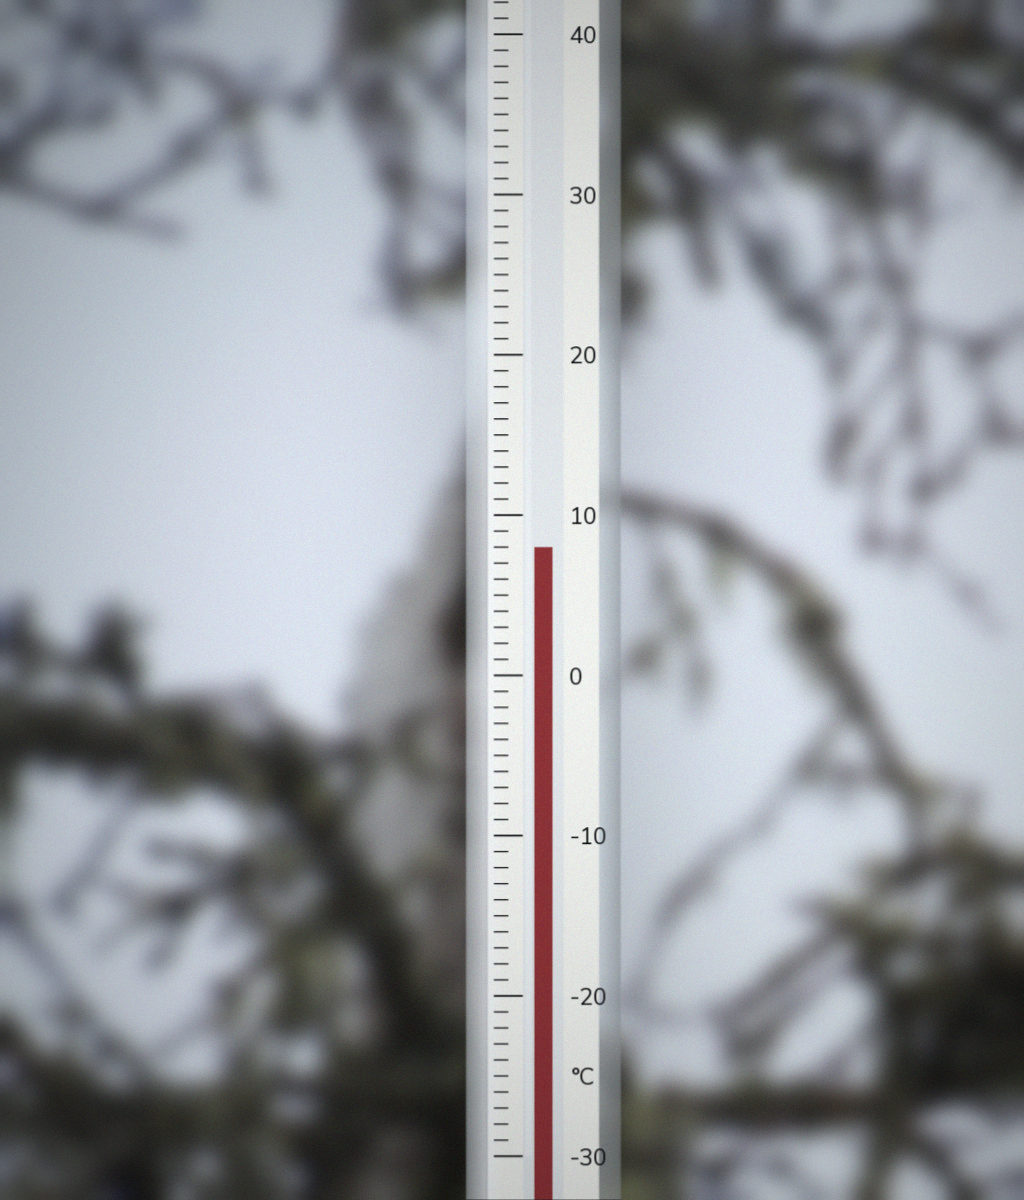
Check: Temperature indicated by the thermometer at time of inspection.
8 °C
